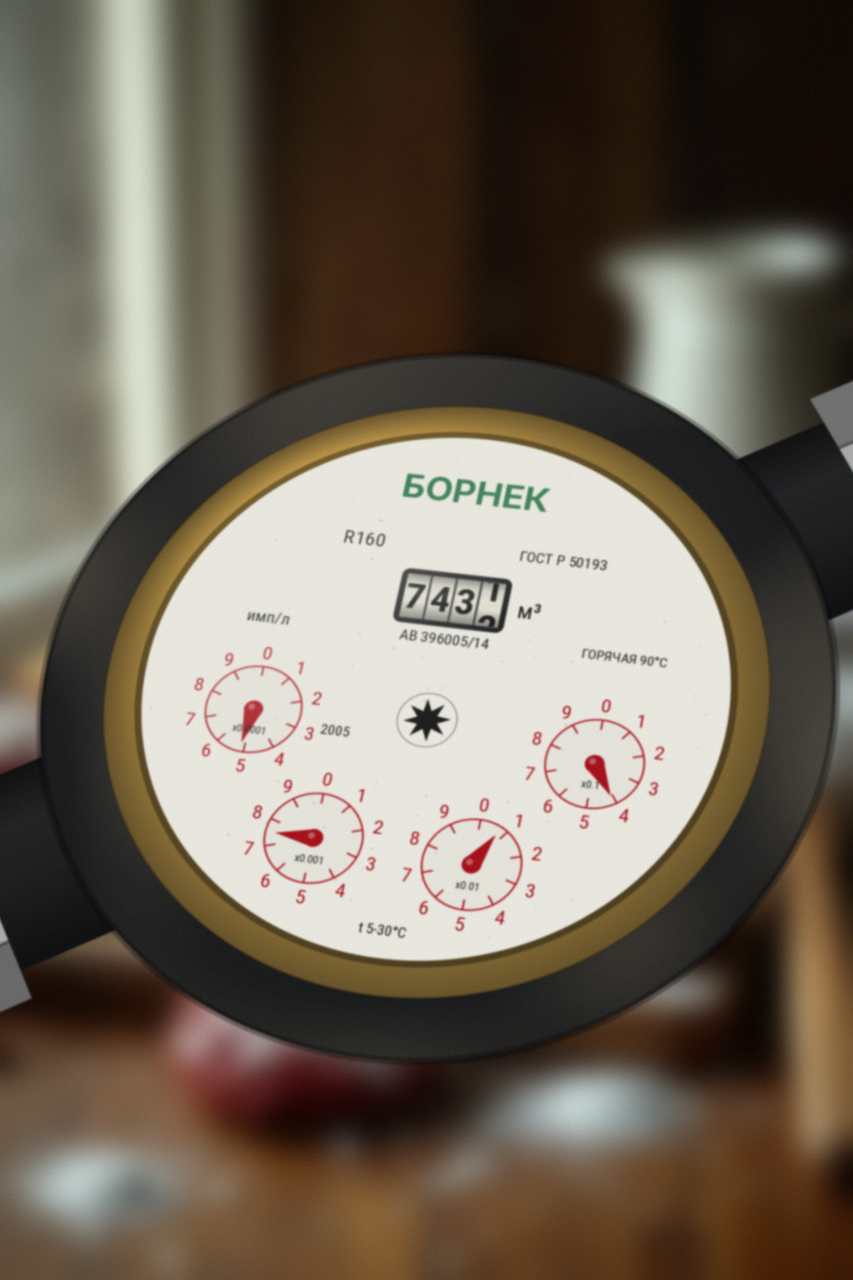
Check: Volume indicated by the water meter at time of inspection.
7431.4075 m³
